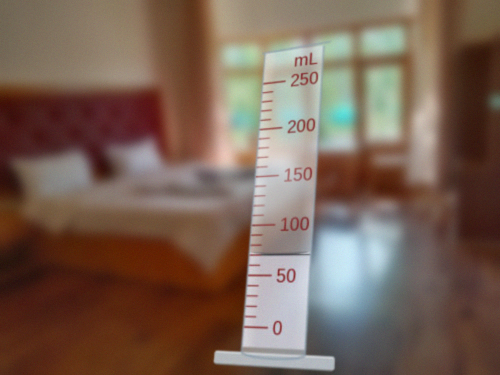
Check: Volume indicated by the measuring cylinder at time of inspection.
70 mL
